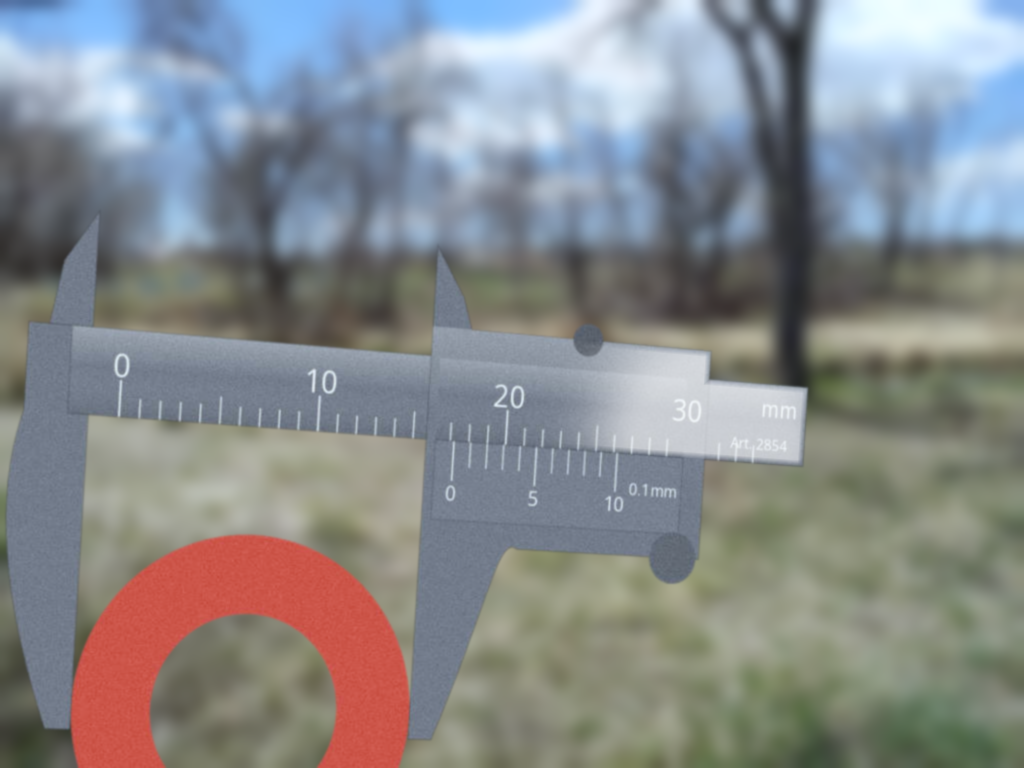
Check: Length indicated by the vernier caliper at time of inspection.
17.2 mm
